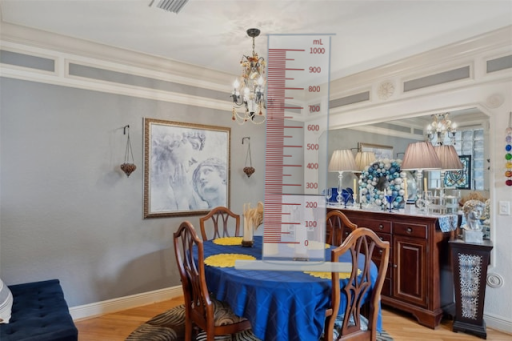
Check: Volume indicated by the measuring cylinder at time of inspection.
250 mL
